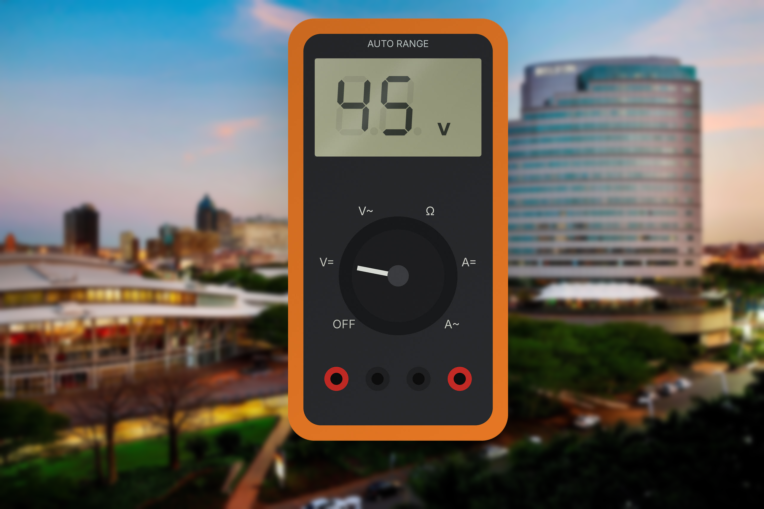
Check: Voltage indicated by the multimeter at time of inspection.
45 V
